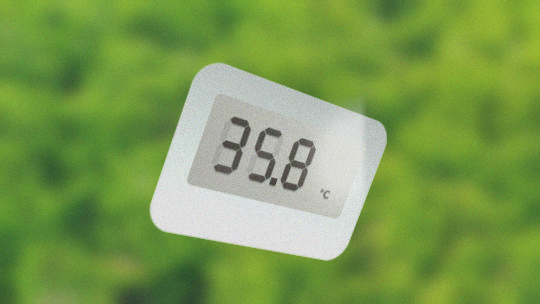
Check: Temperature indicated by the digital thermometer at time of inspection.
35.8 °C
